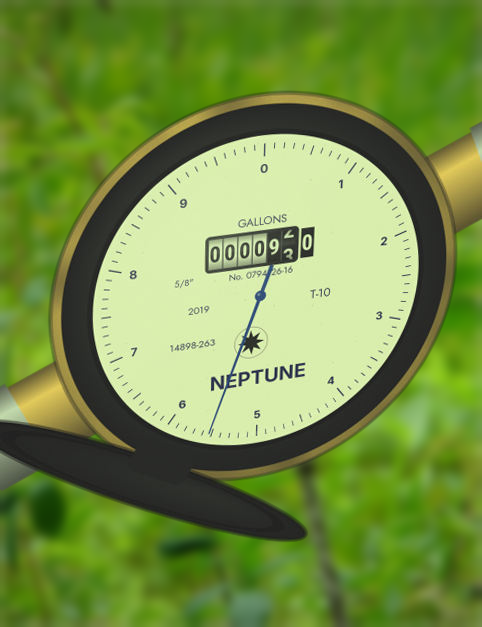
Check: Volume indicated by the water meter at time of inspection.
925.5 gal
